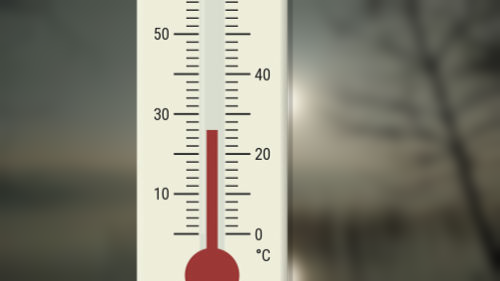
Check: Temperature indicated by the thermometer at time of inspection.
26 °C
